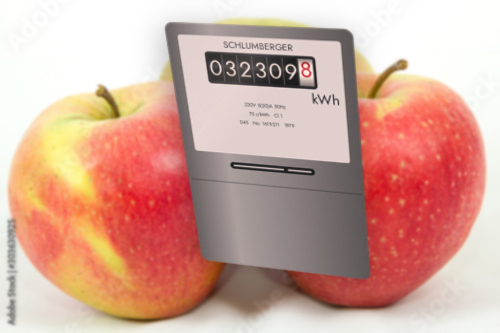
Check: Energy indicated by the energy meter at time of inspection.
32309.8 kWh
